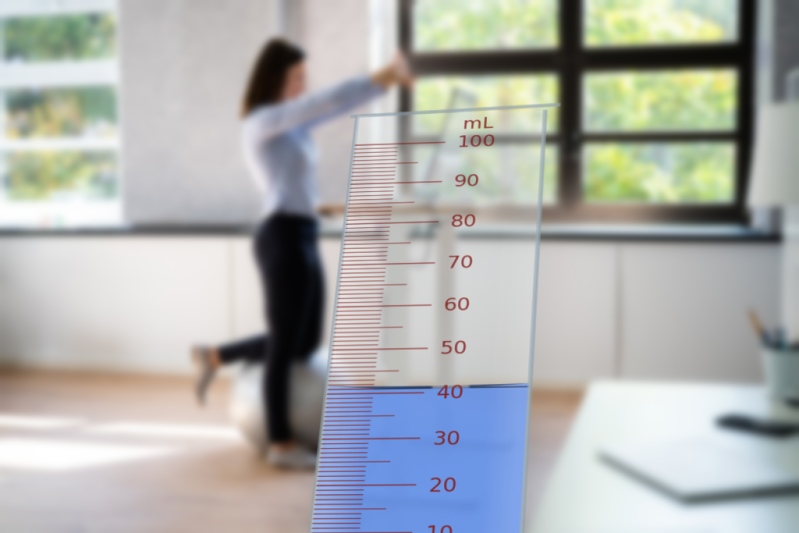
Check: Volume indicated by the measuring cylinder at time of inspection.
41 mL
